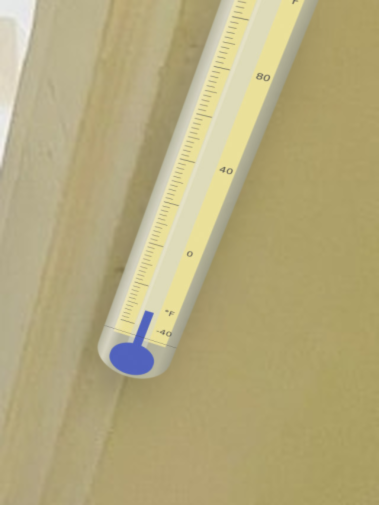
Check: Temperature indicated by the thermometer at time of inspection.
-32 °F
